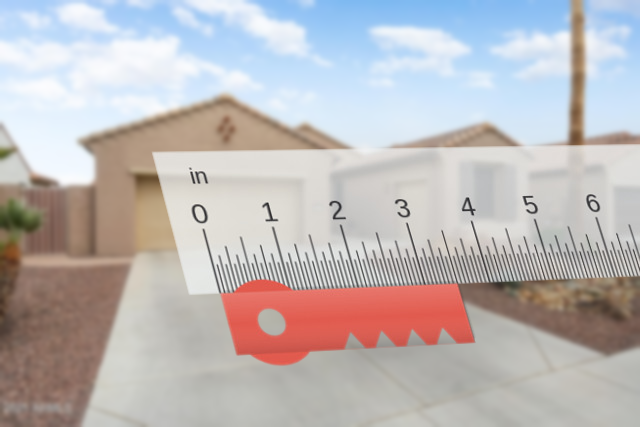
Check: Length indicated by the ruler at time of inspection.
3.5 in
